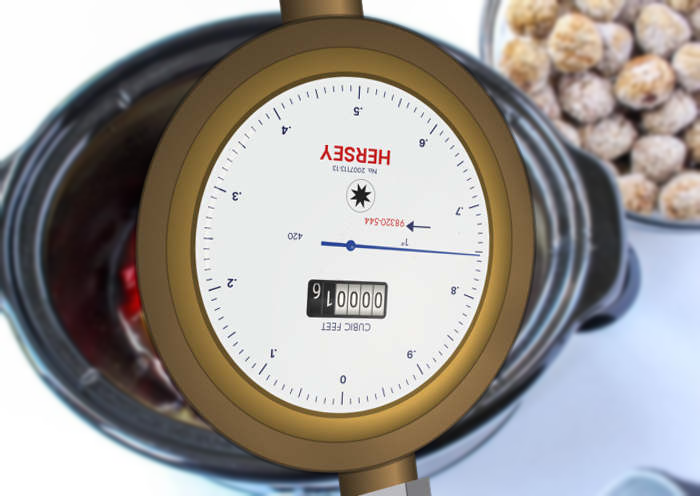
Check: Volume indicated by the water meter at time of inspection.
15.75 ft³
